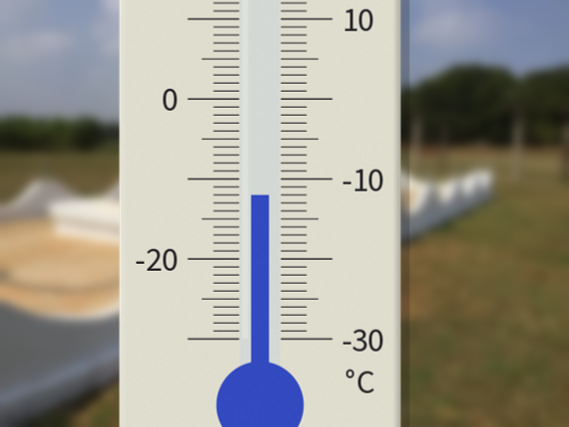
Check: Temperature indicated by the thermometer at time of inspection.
-12 °C
